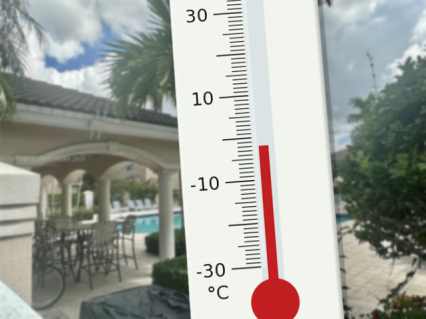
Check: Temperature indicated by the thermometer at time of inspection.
-2 °C
